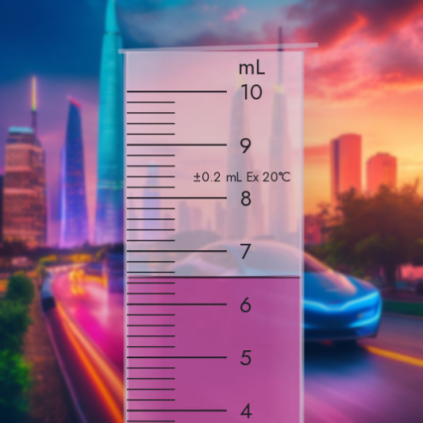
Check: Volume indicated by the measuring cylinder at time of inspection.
6.5 mL
